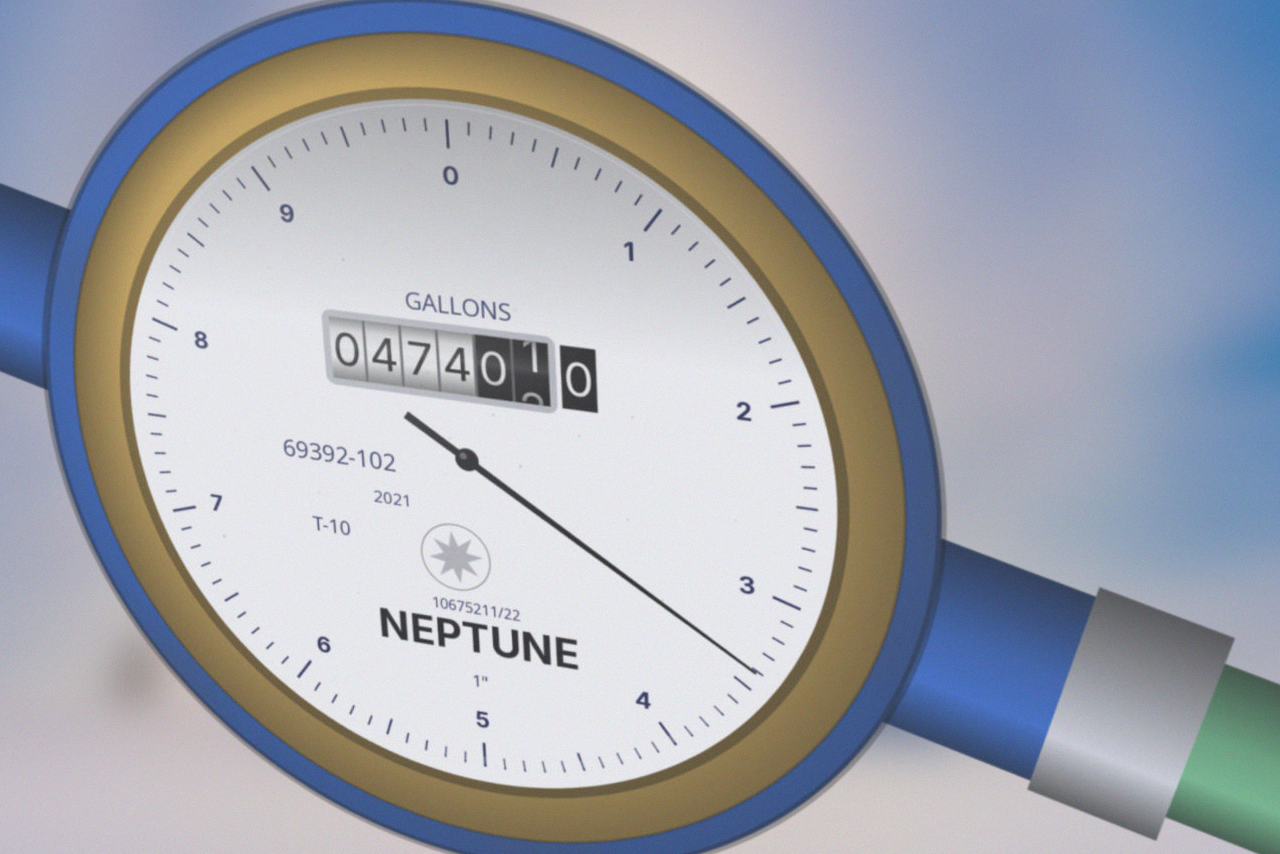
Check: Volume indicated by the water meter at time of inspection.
474013.4 gal
